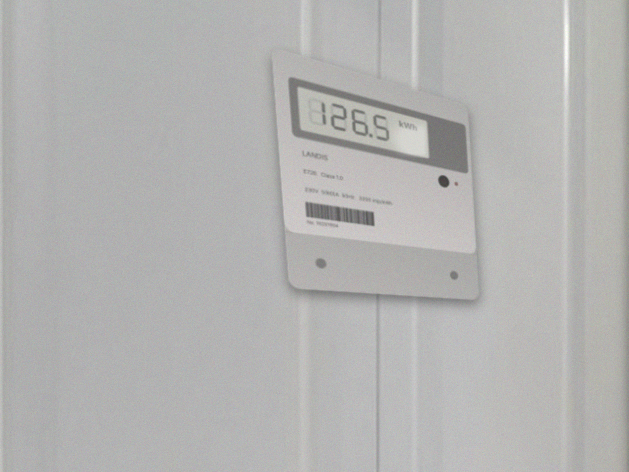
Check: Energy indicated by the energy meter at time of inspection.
126.5 kWh
